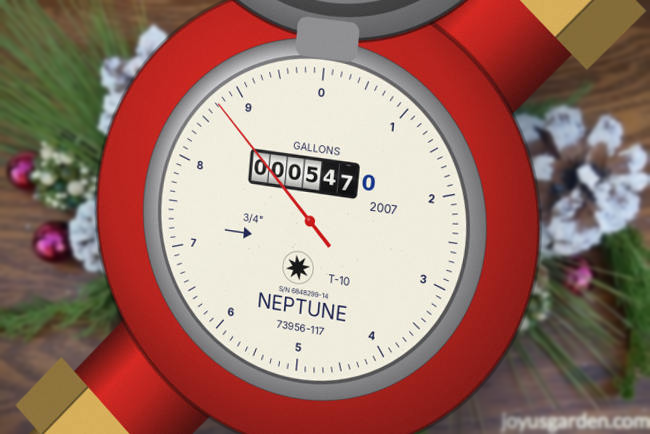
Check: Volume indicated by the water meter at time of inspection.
5468.7 gal
